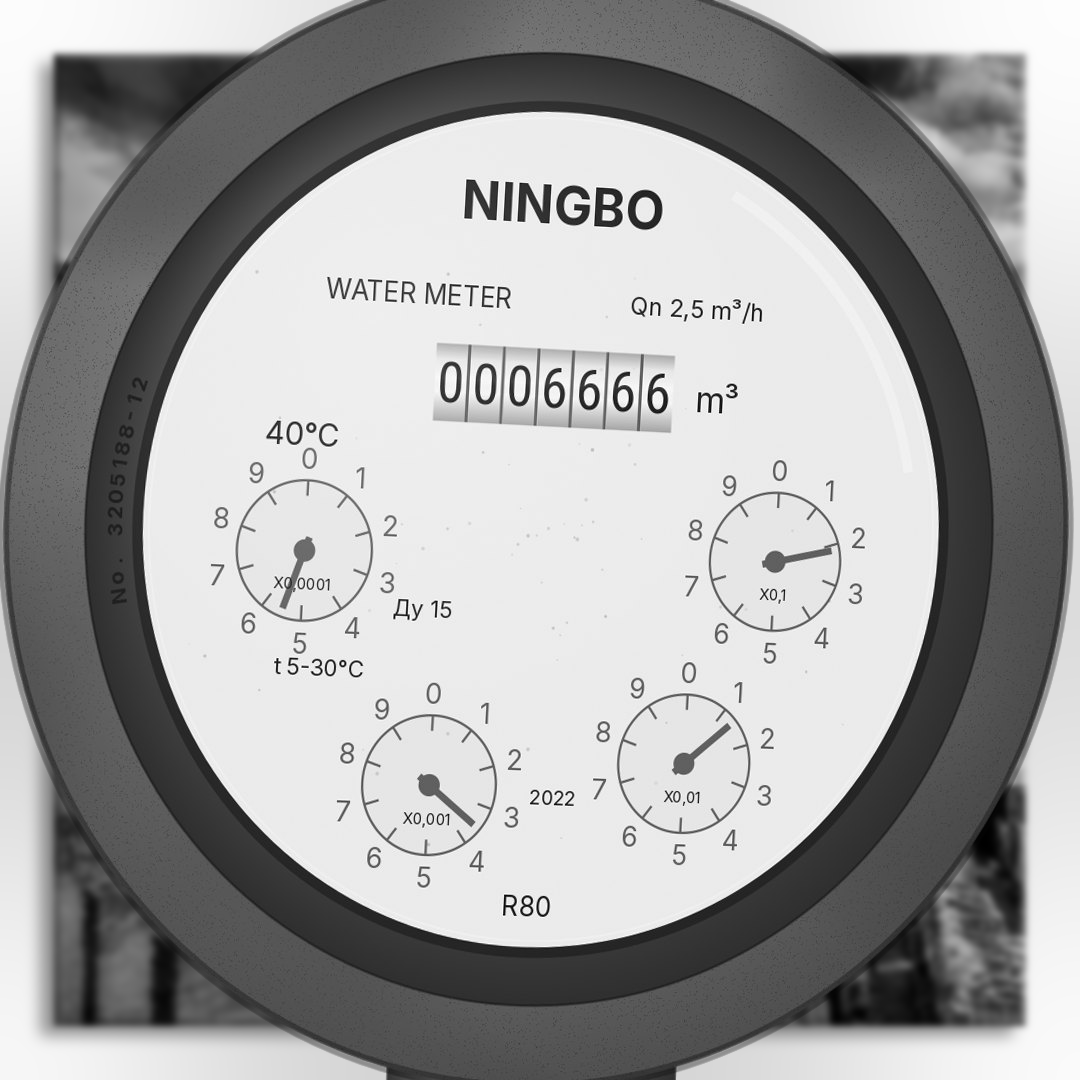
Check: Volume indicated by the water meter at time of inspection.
6666.2135 m³
